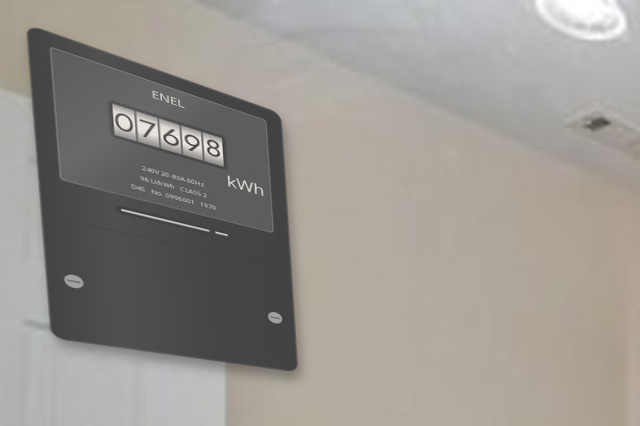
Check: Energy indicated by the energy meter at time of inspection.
7698 kWh
